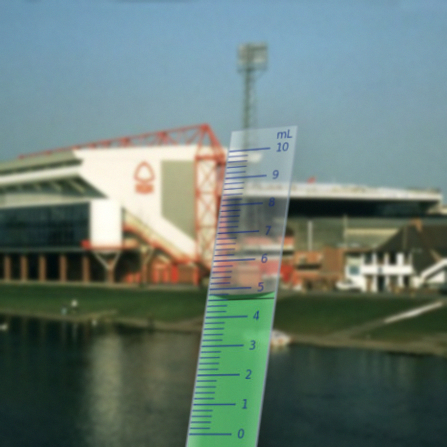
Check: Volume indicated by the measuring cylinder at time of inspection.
4.6 mL
